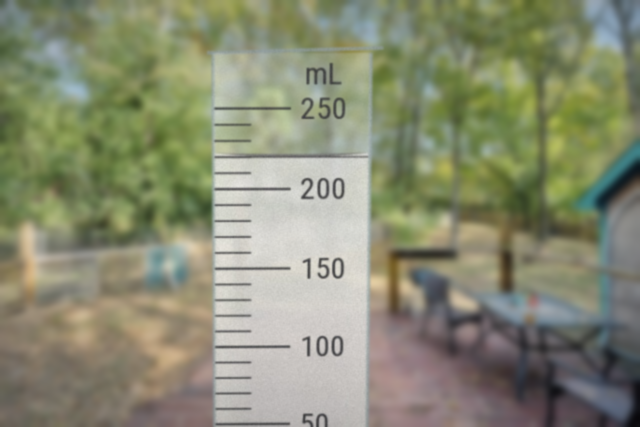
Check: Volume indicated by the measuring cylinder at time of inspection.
220 mL
